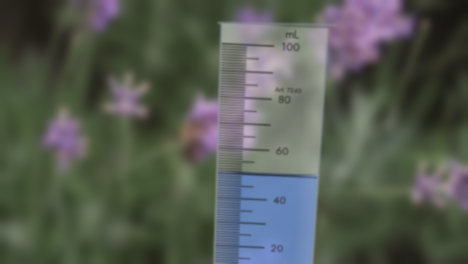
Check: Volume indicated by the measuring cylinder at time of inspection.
50 mL
